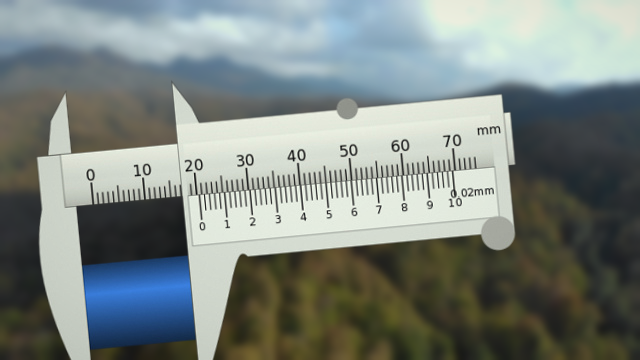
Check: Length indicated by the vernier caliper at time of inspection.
20.5 mm
